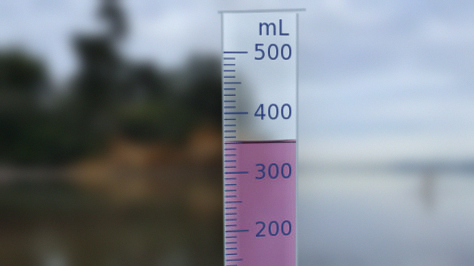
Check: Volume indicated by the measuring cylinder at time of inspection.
350 mL
